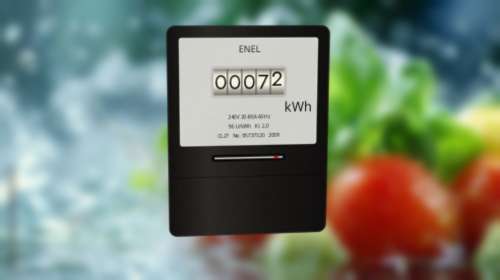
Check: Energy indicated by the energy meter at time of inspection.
72 kWh
